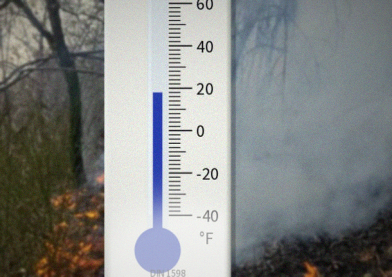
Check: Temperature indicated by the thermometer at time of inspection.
18 °F
